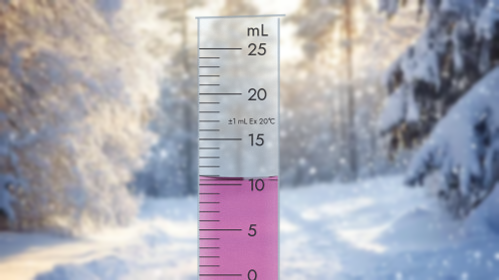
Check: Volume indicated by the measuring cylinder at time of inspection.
10.5 mL
